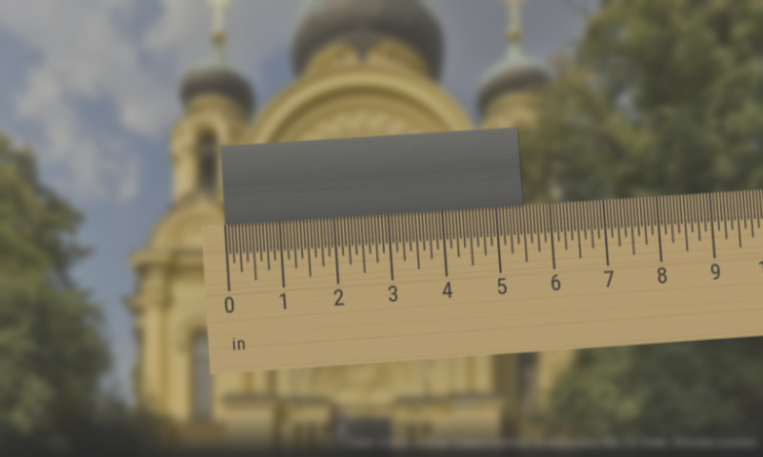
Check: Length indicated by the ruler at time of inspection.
5.5 in
